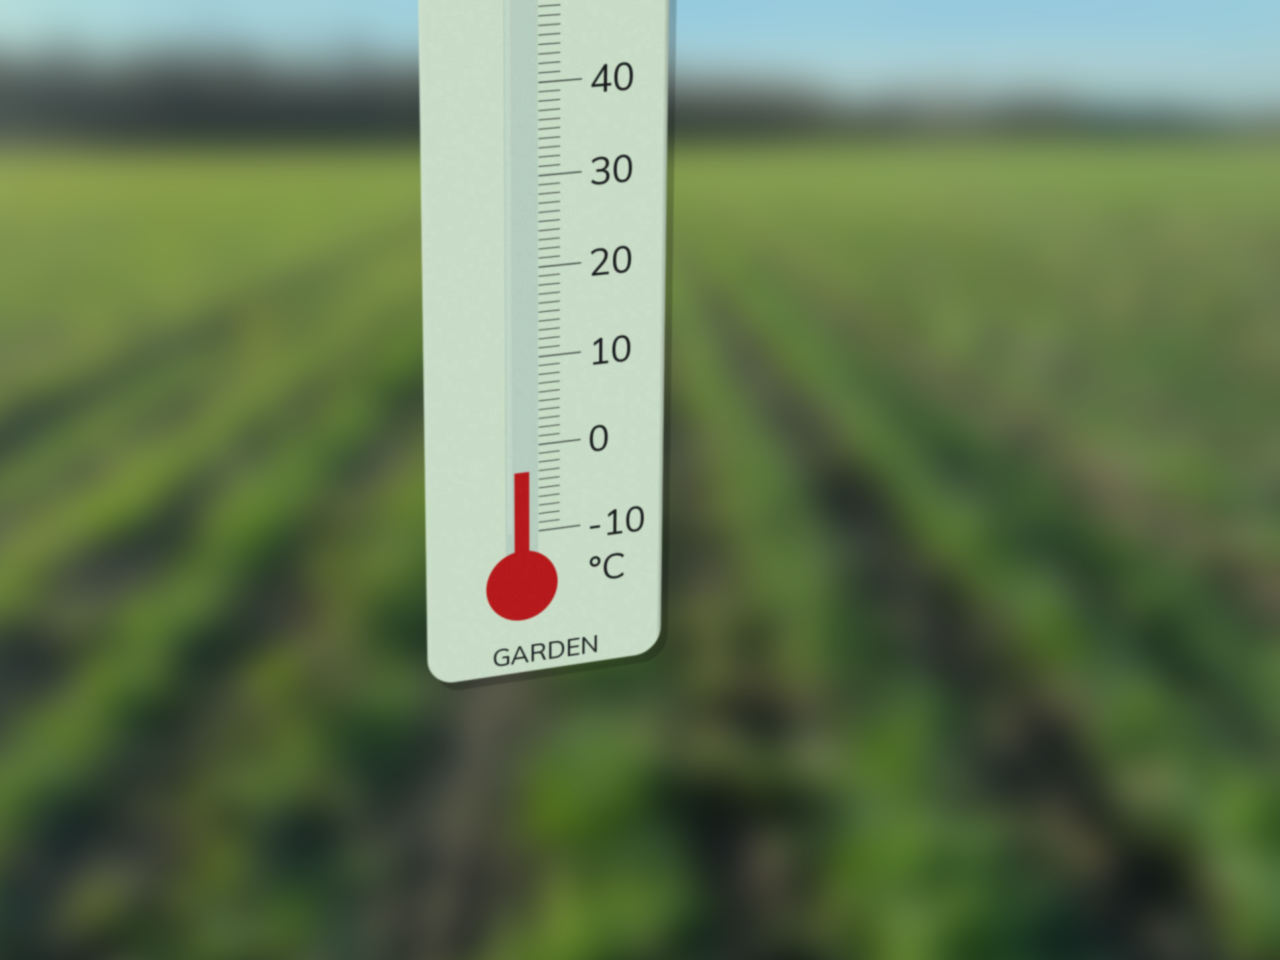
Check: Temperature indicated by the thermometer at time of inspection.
-3 °C
